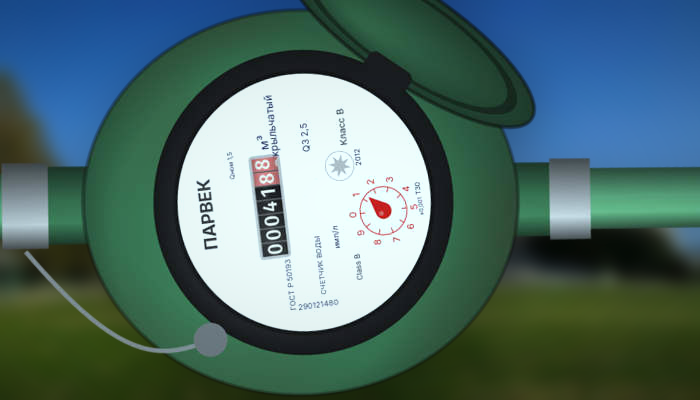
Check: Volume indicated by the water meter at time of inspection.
41.881 m³
